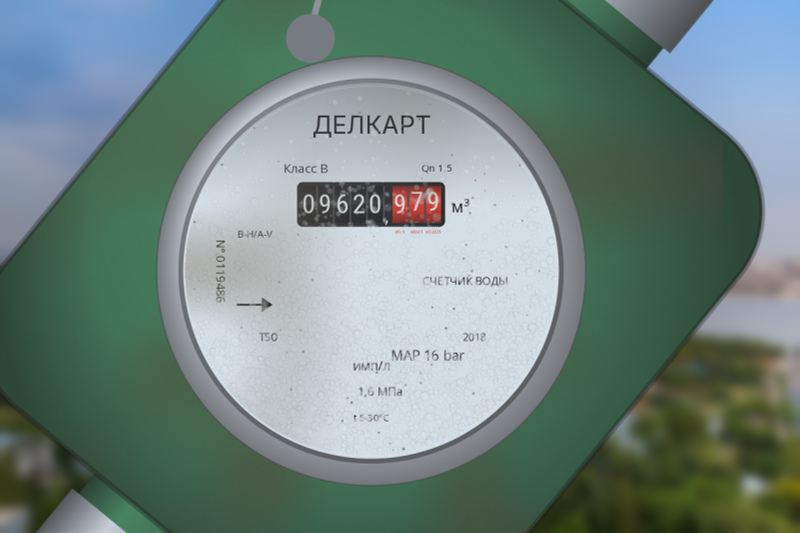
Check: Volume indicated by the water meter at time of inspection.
9620.979 m³
